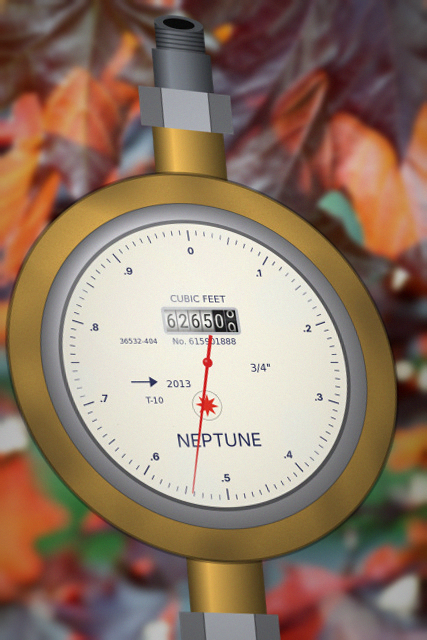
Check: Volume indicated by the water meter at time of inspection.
626508.54 ft³
